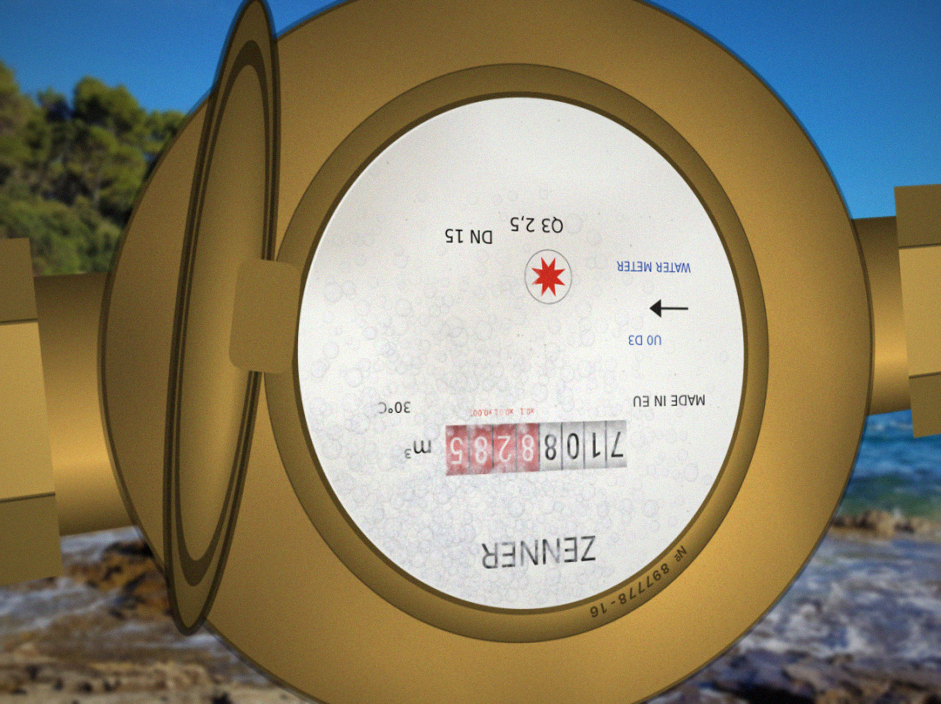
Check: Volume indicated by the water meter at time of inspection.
7108.8285 m³
